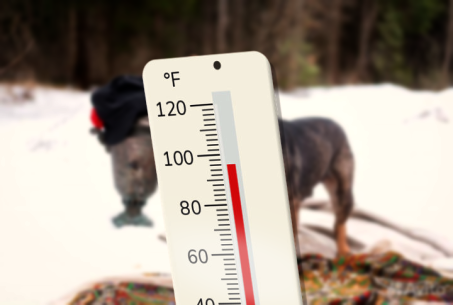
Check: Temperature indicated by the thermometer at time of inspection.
96 °F
